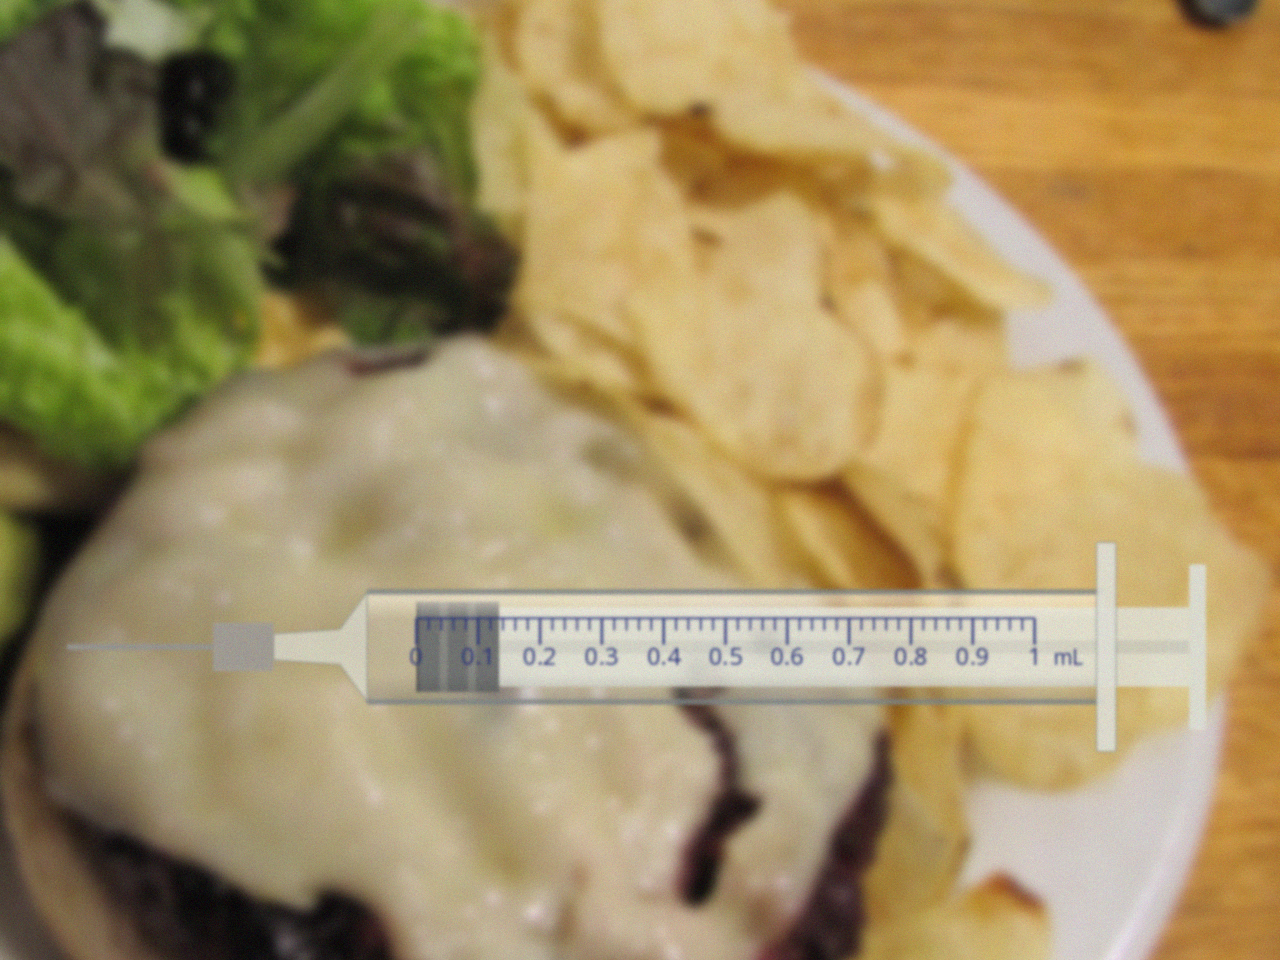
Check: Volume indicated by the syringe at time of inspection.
0 mL
